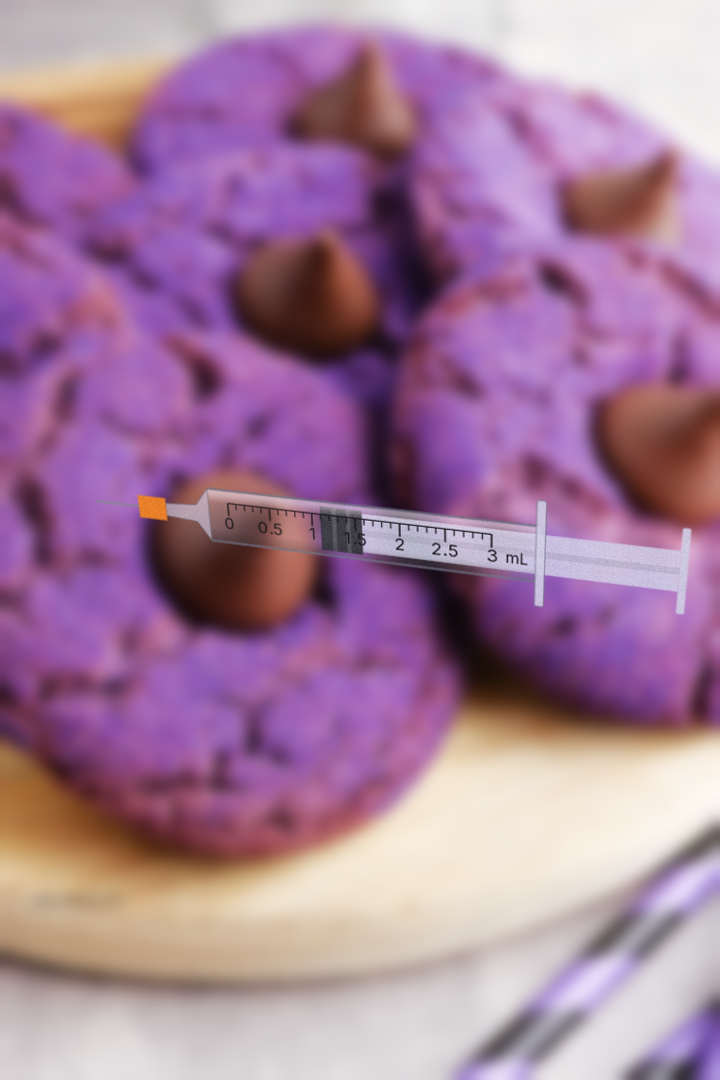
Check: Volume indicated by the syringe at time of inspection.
1.1 mL
